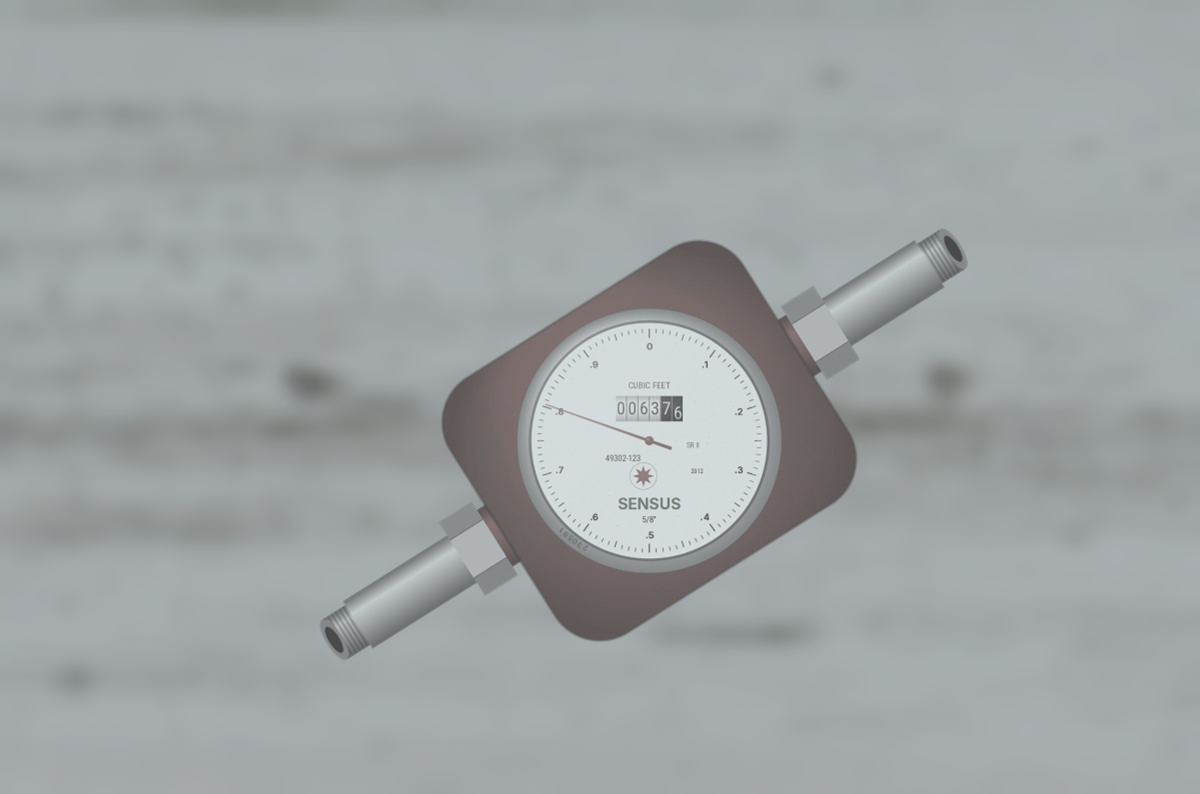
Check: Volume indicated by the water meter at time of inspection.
6375.80 ft³
